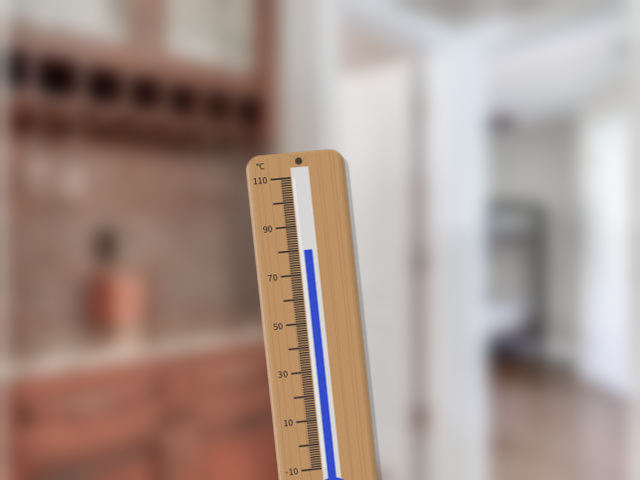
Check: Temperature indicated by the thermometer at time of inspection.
80 °C
